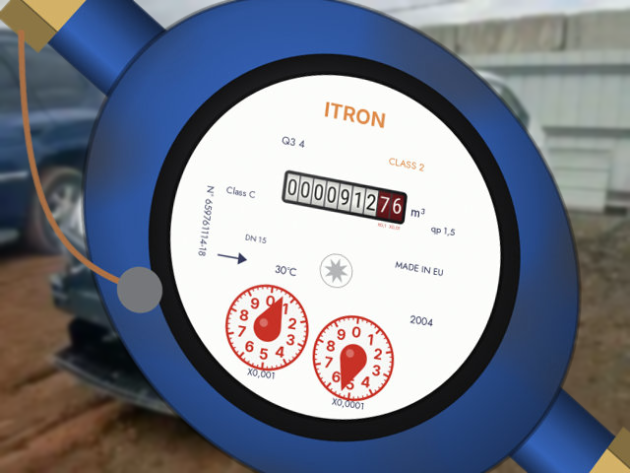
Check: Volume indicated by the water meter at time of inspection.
912.7605 m³
